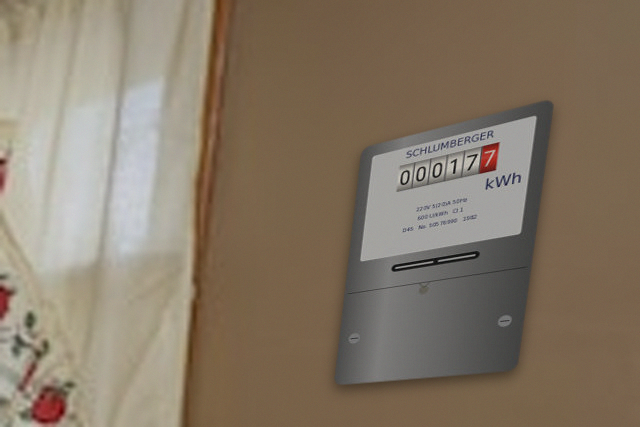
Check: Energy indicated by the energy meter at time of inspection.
17.7 kWh
